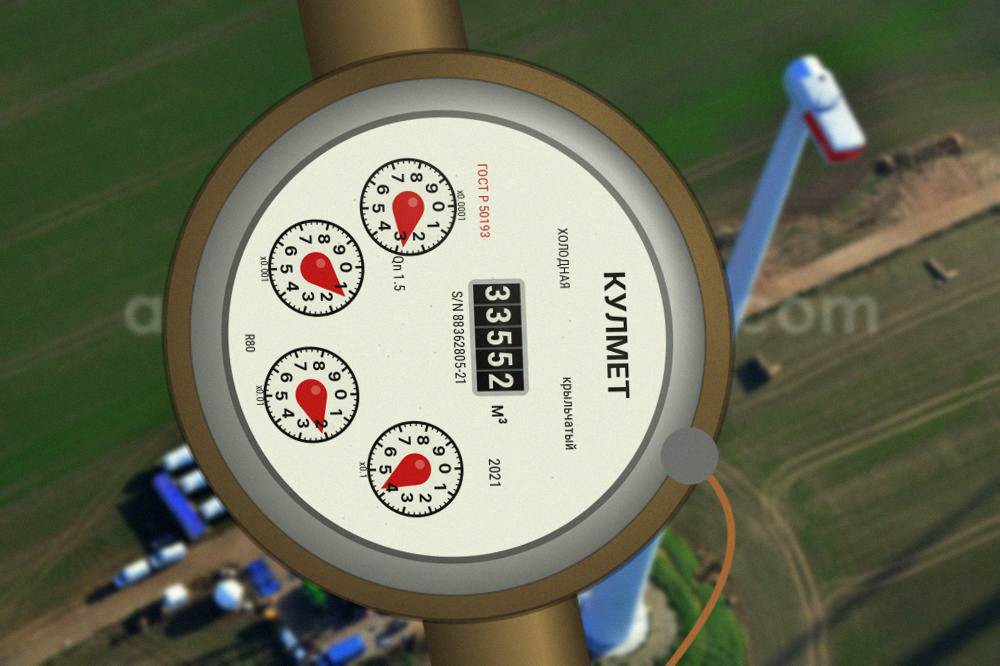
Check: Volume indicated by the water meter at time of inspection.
33552.4212 m³
